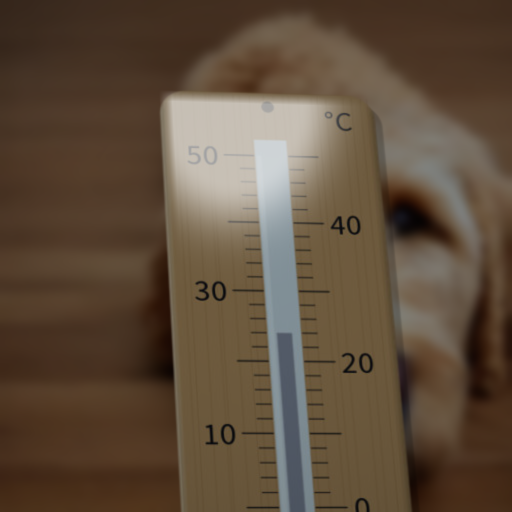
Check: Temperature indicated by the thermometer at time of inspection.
24 °C
